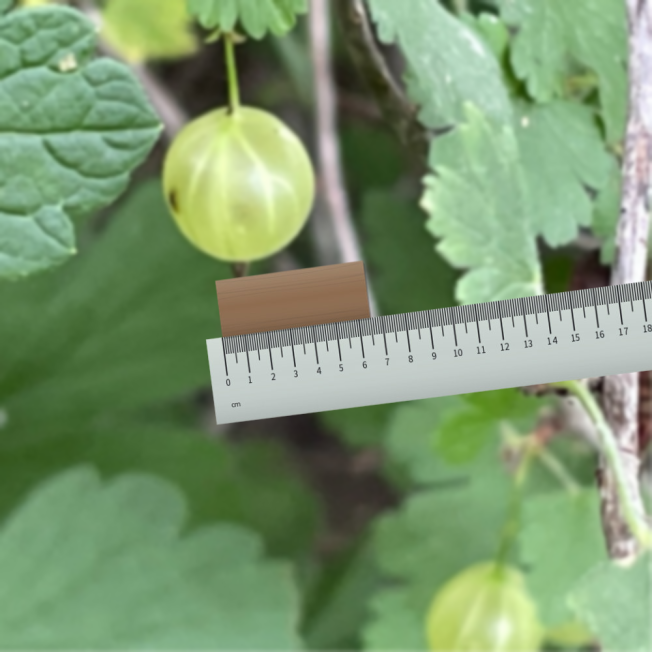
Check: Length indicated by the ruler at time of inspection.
6.5 cm
